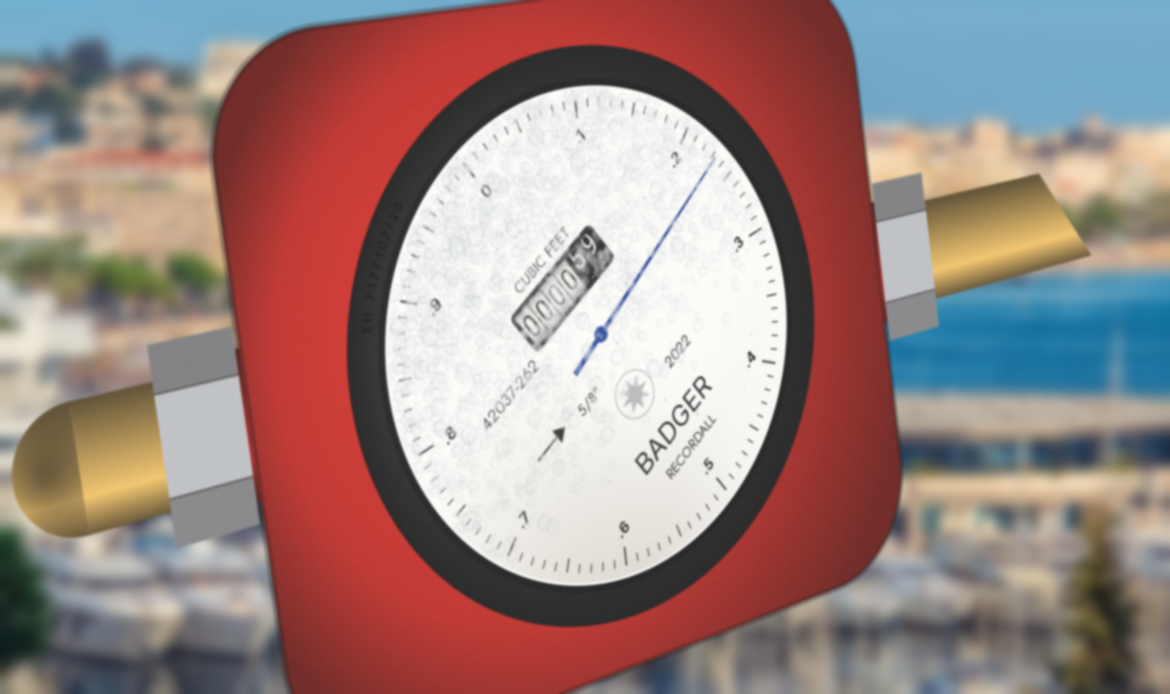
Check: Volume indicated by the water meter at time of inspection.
59.23 ft³
